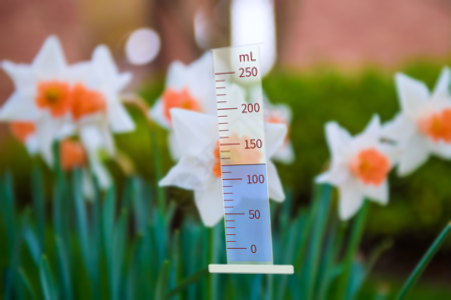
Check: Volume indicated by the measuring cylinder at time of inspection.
120 mL
